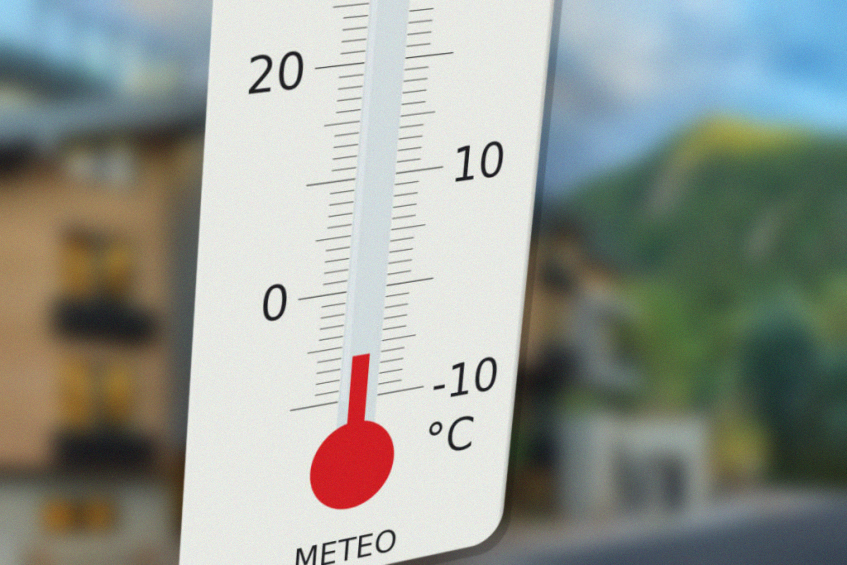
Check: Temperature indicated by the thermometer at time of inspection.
-6 °C
